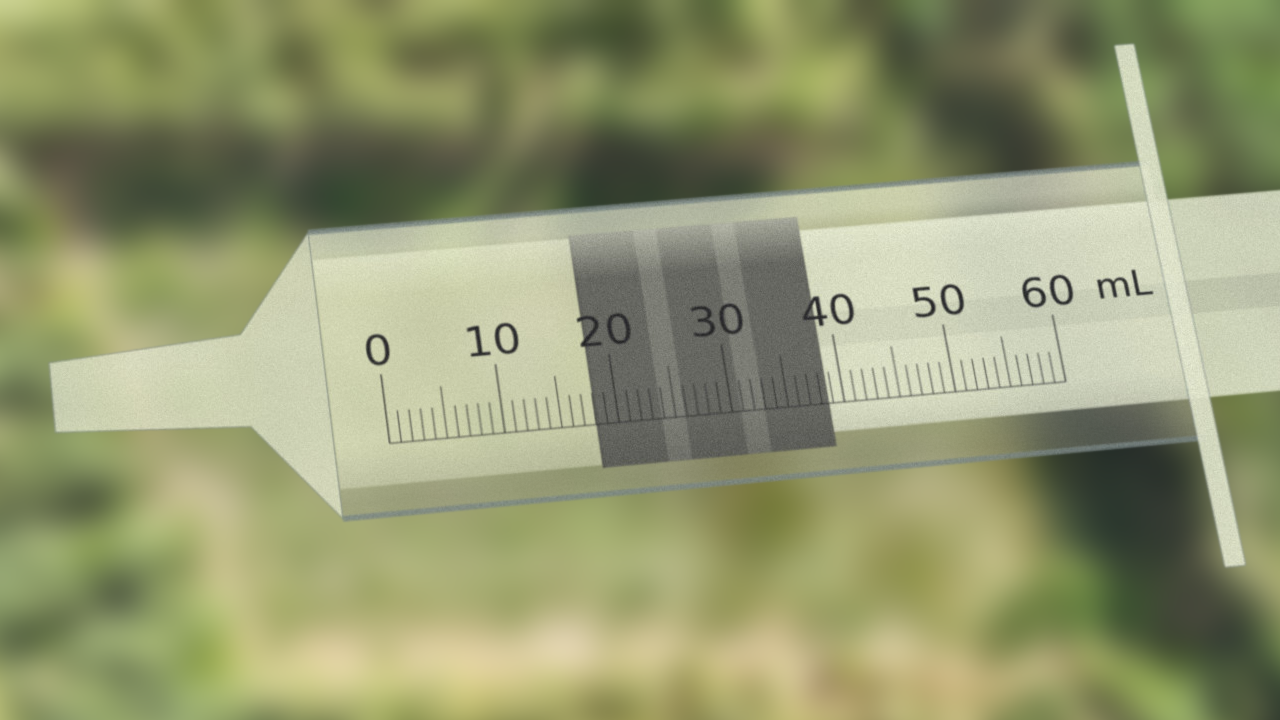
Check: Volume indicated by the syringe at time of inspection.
18 mL
